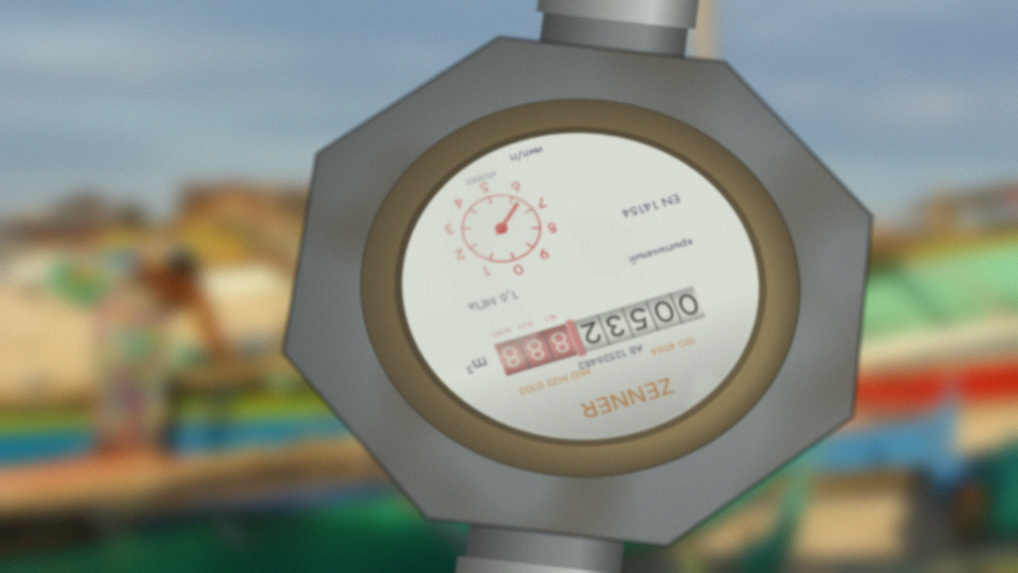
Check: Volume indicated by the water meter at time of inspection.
532.8886 m³
